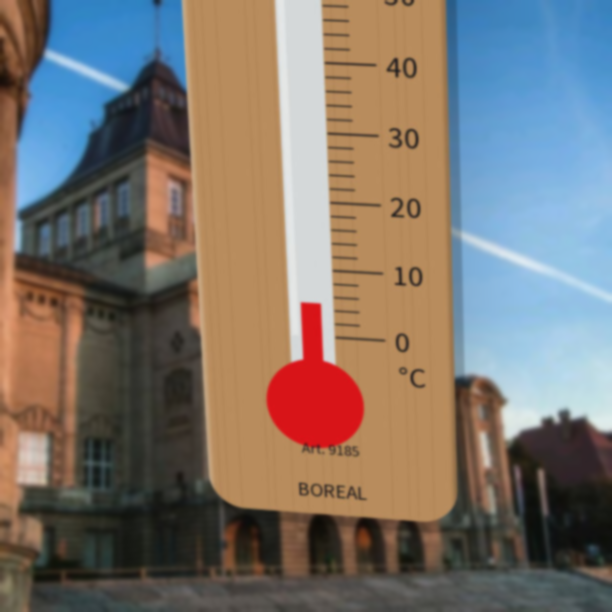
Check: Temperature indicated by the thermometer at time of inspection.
5 °C
